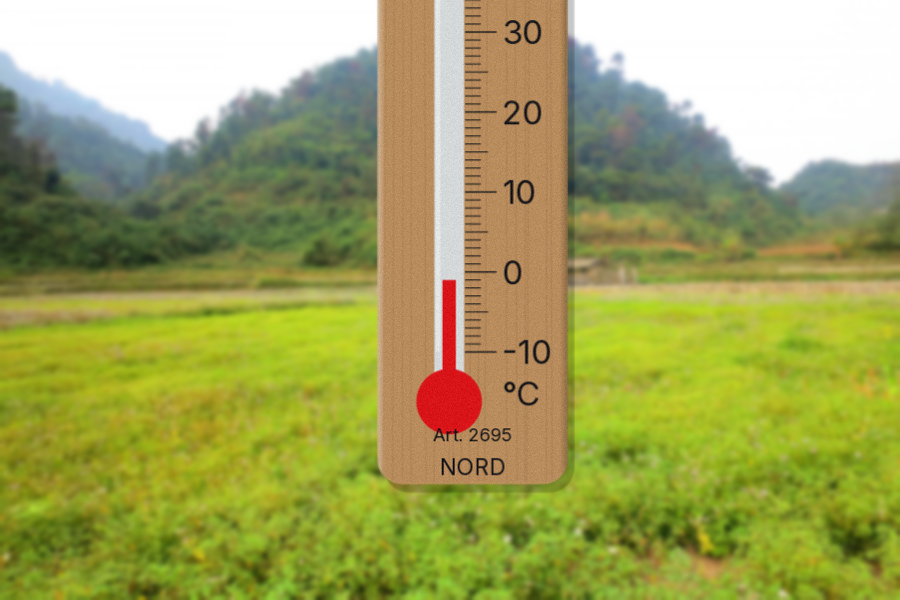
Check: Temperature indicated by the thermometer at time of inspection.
-1 °C
